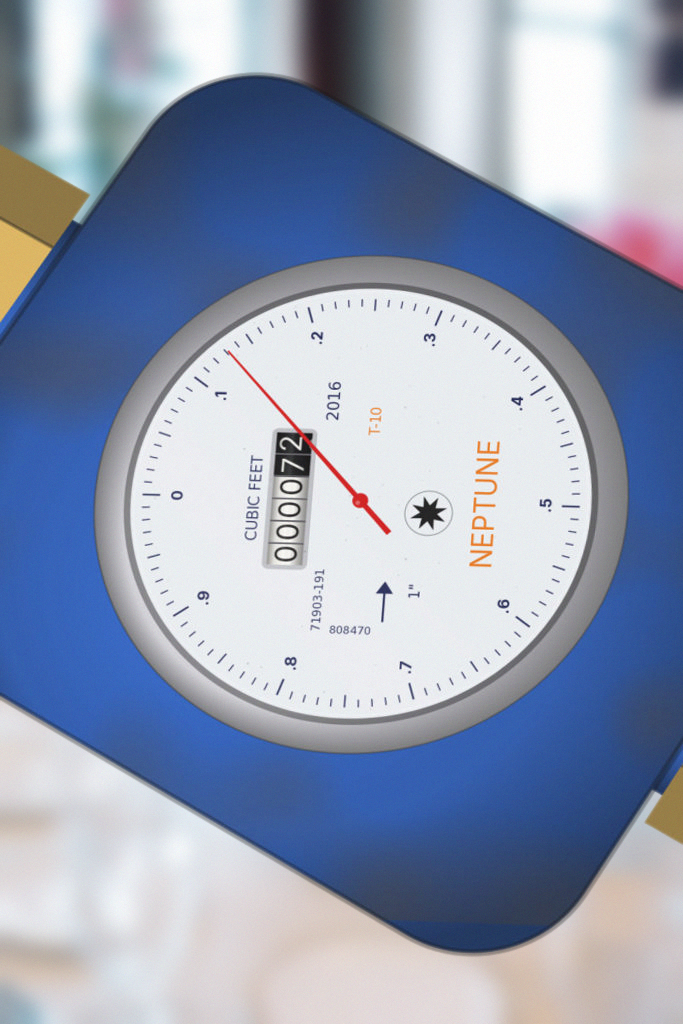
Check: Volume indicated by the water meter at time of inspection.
72.13 ft³
